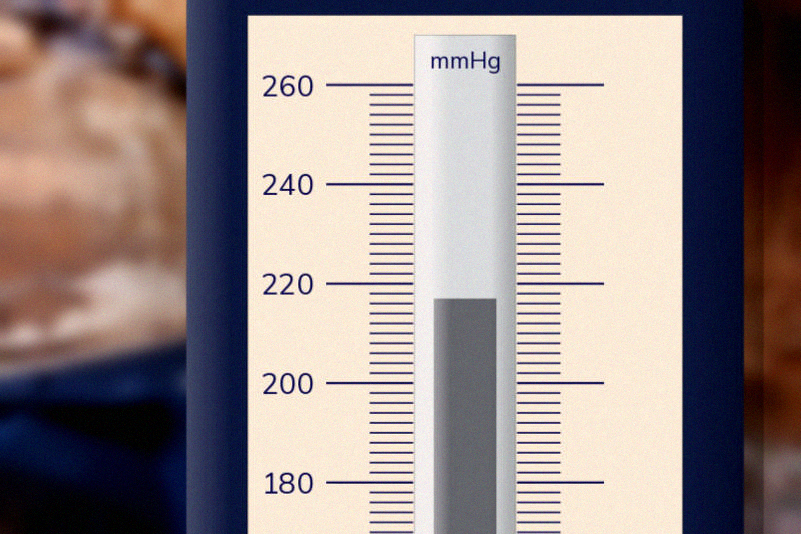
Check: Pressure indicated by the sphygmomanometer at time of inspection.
217 mmHg
